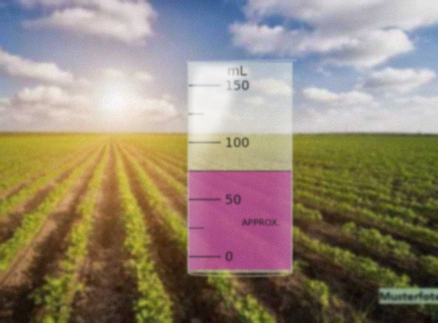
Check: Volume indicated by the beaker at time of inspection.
75 mL
